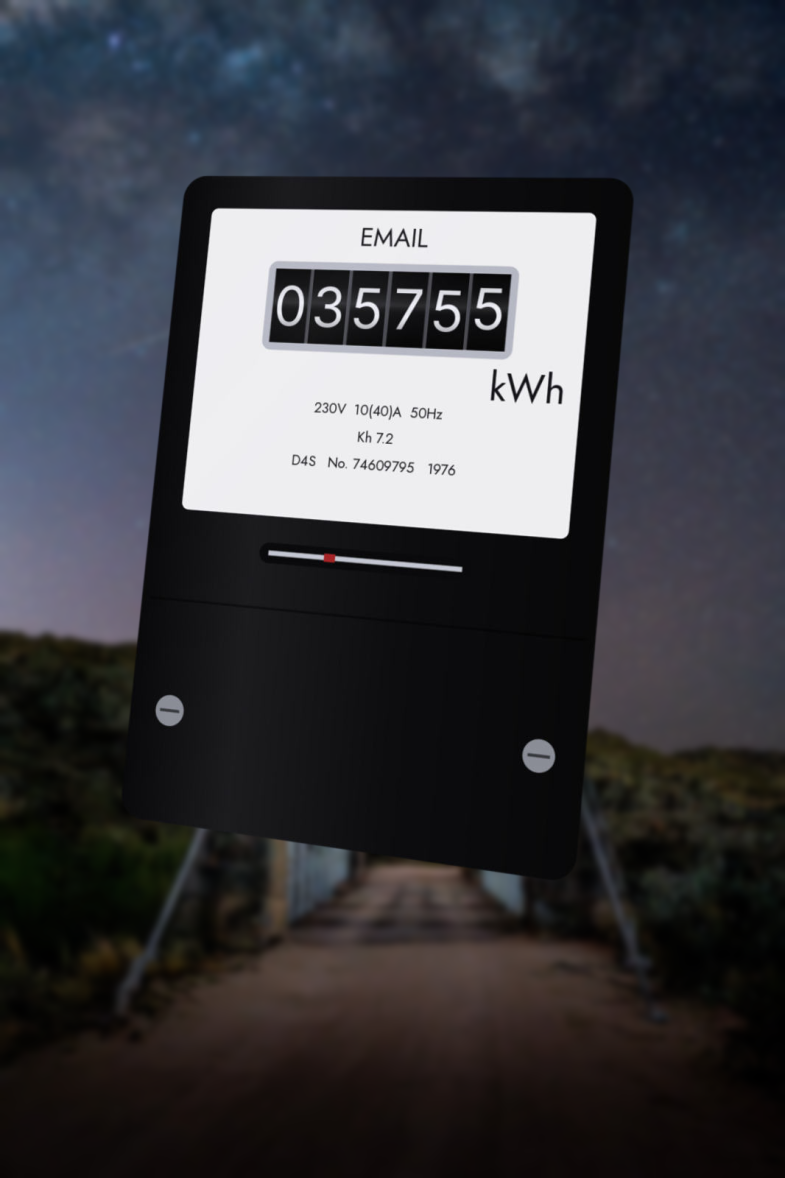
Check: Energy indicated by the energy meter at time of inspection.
35755 kWh
